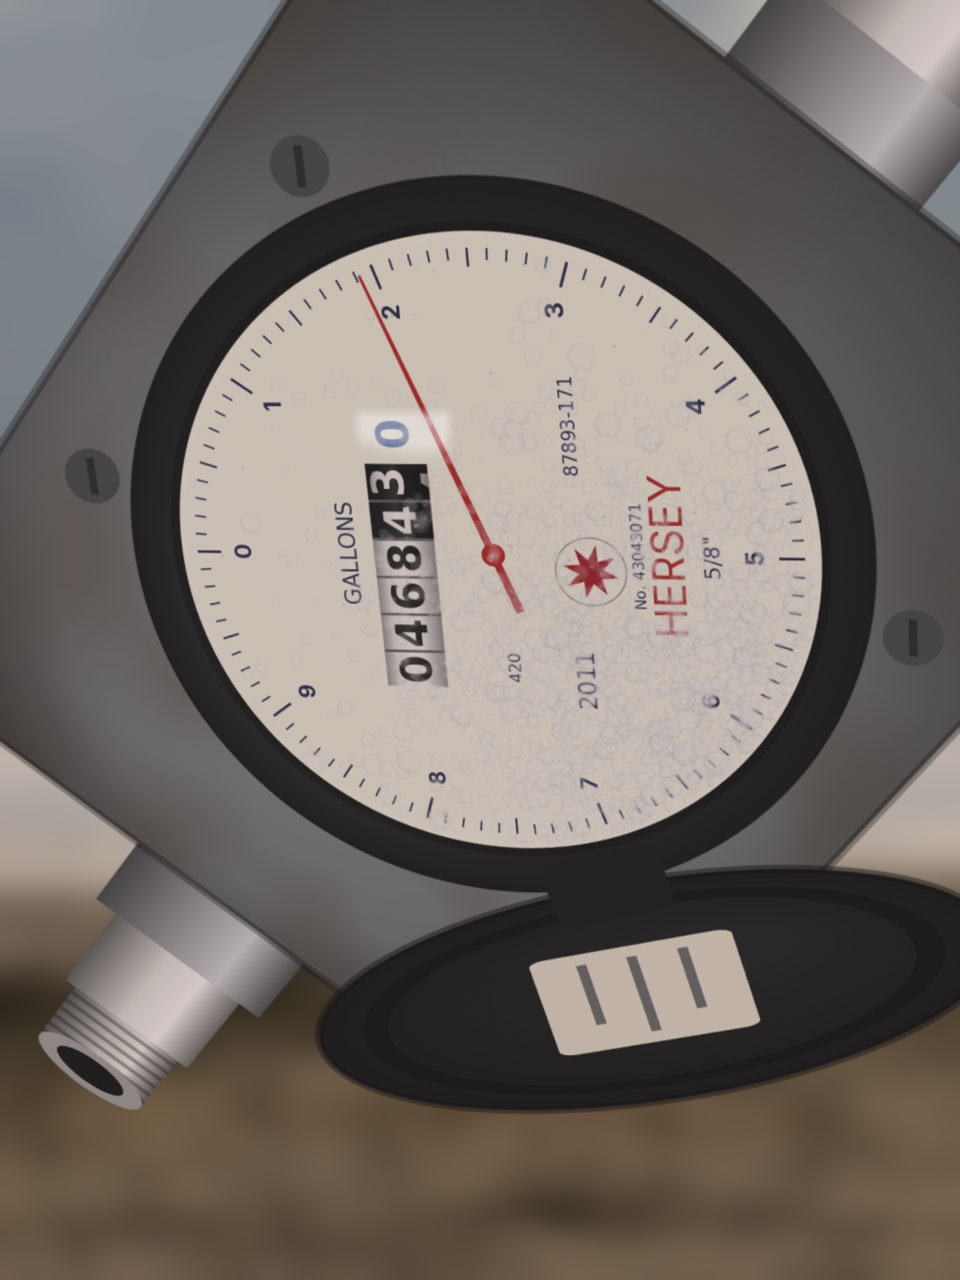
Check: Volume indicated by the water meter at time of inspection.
468431.9 gal
